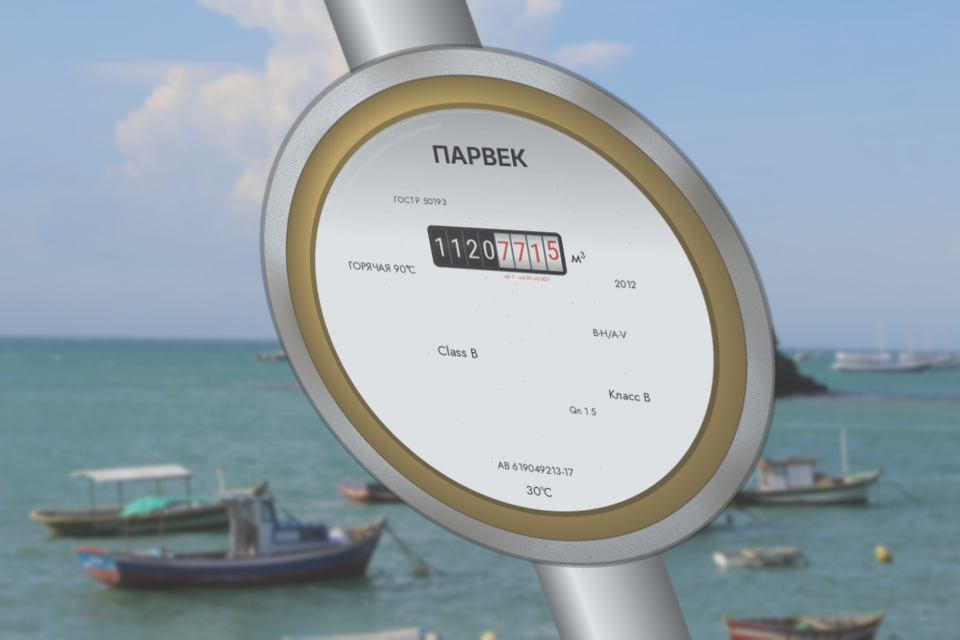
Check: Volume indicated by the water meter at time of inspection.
1120.7715 m³
